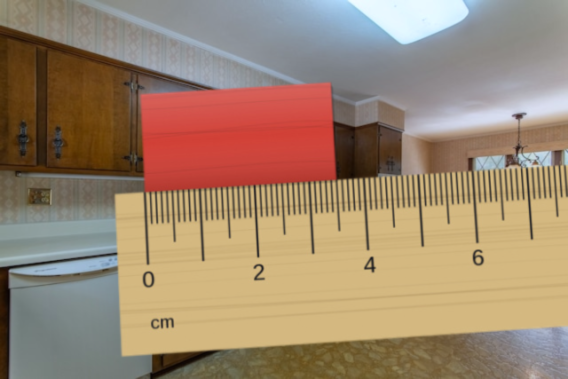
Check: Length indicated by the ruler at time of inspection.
3.5 cm
